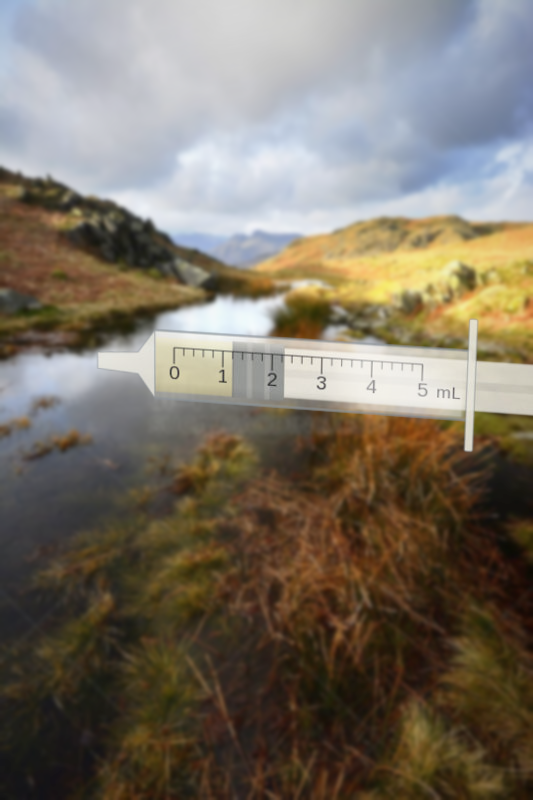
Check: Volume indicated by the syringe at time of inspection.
1.2 mL
